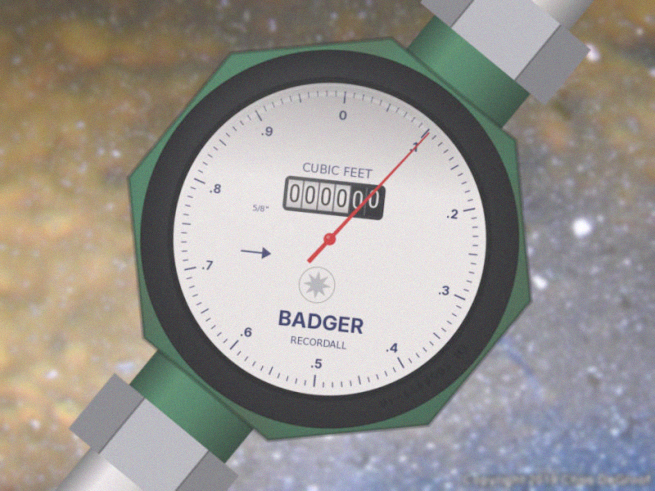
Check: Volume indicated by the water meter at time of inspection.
0.10 ft³
